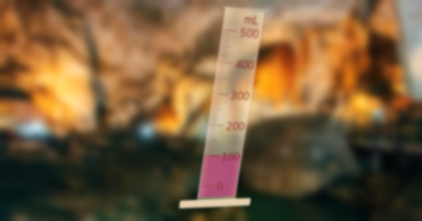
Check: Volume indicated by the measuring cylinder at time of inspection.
100 mL
